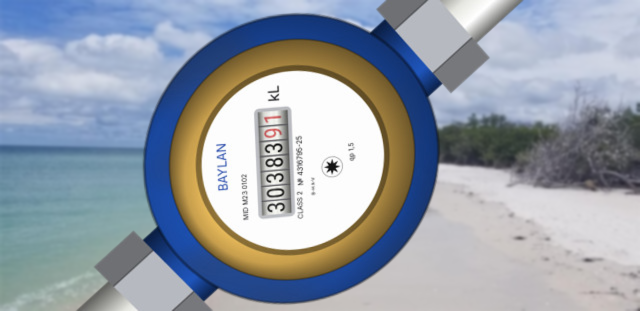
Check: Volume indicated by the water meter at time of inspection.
30383.91 kL
